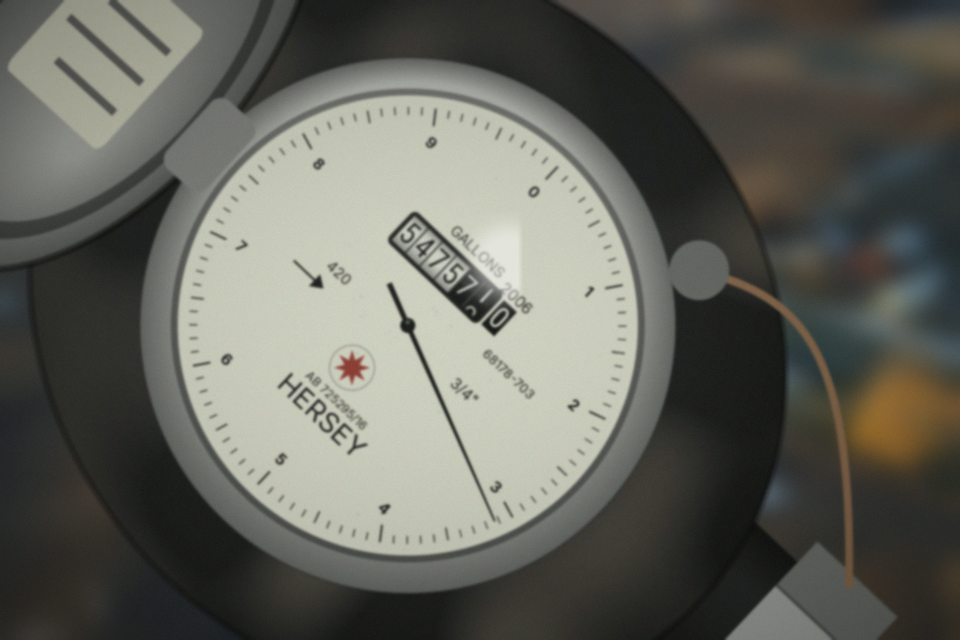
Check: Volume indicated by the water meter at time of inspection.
5475713.1 gal
